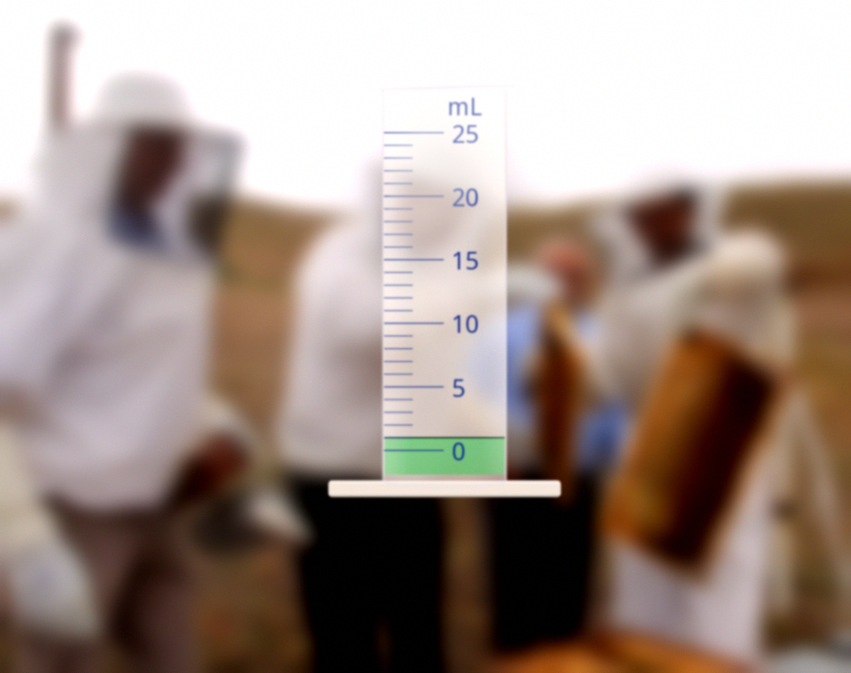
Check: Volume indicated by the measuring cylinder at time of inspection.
1 mL
